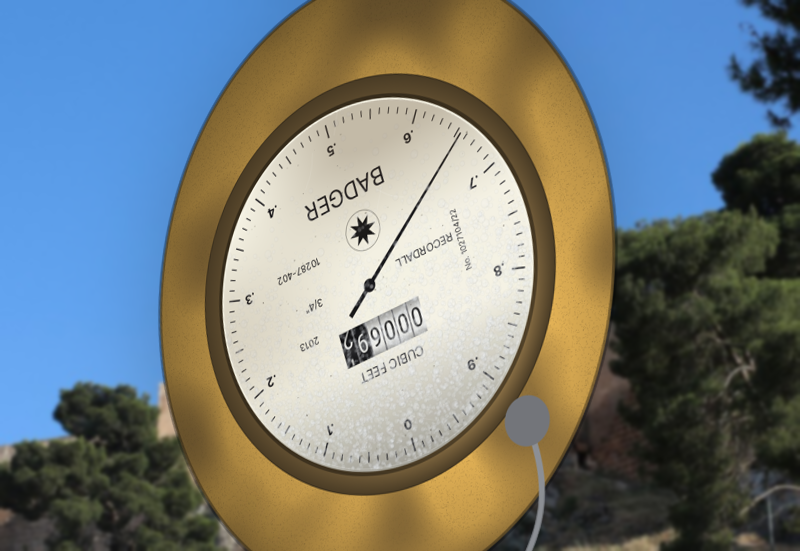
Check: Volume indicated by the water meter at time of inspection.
691.65 ft³
